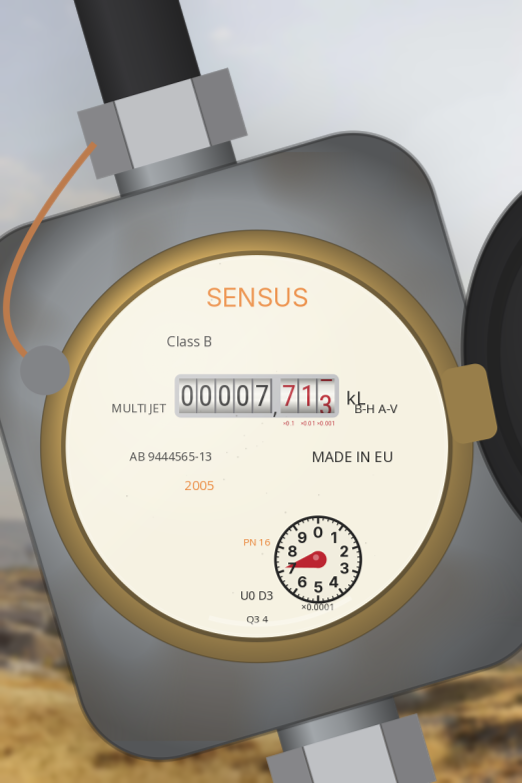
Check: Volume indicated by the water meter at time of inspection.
7.7127 kL
